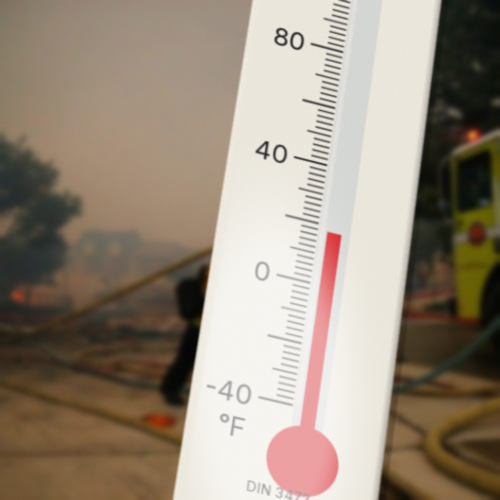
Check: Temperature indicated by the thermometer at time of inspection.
18 °F
